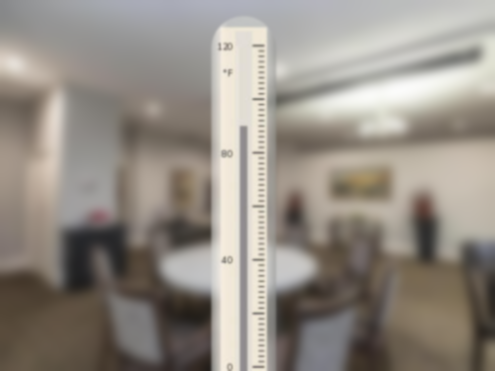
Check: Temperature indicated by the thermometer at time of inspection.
90 °F
